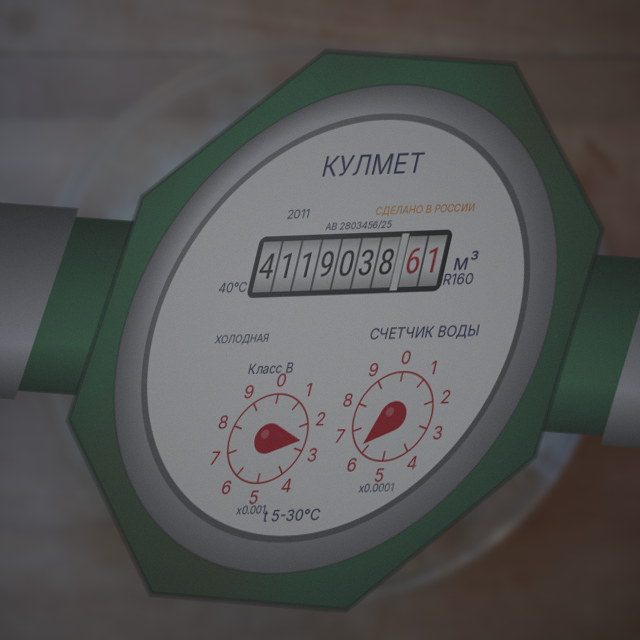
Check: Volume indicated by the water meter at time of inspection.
4119038.6126 m³
